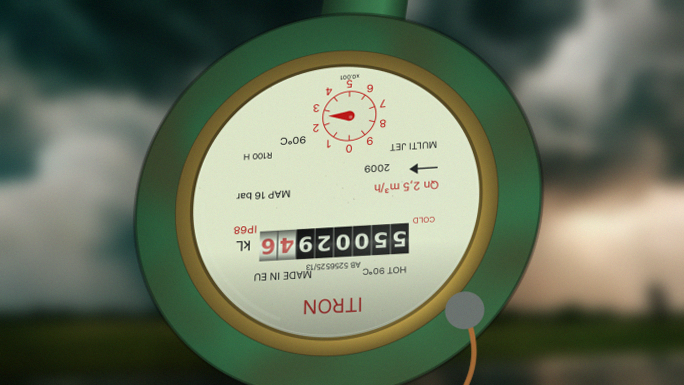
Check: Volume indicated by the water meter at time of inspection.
550029.462 kL
